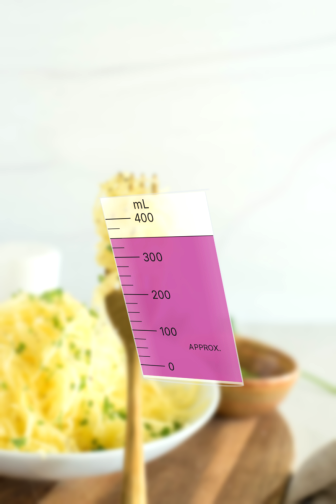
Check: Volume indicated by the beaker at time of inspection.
350 mL
